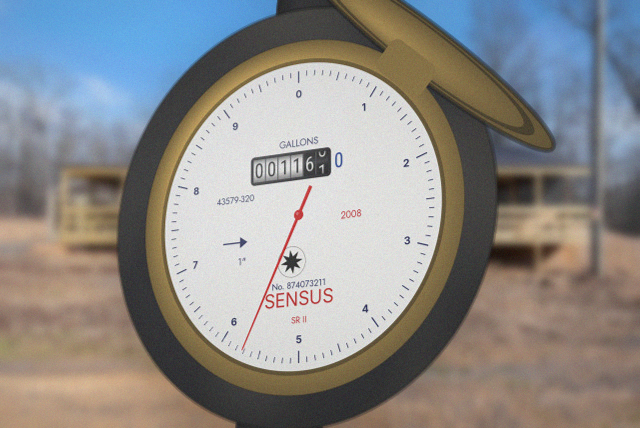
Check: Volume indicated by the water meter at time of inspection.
11605.7 gal
